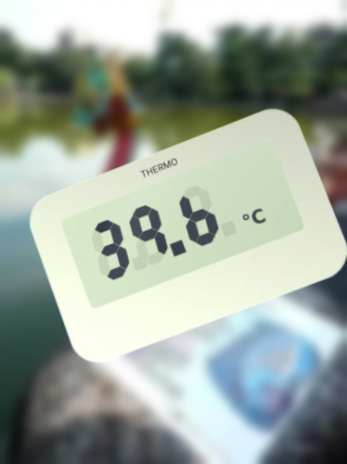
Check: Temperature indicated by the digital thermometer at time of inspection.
39.6 °C
